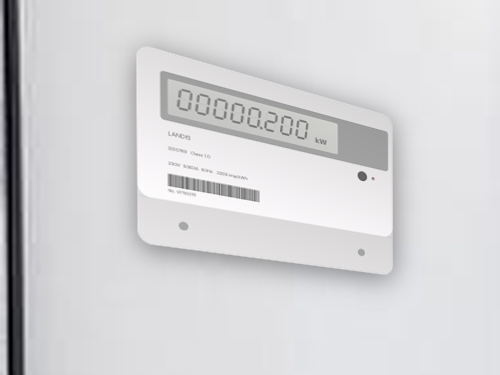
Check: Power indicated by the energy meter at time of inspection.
0.200 kW
